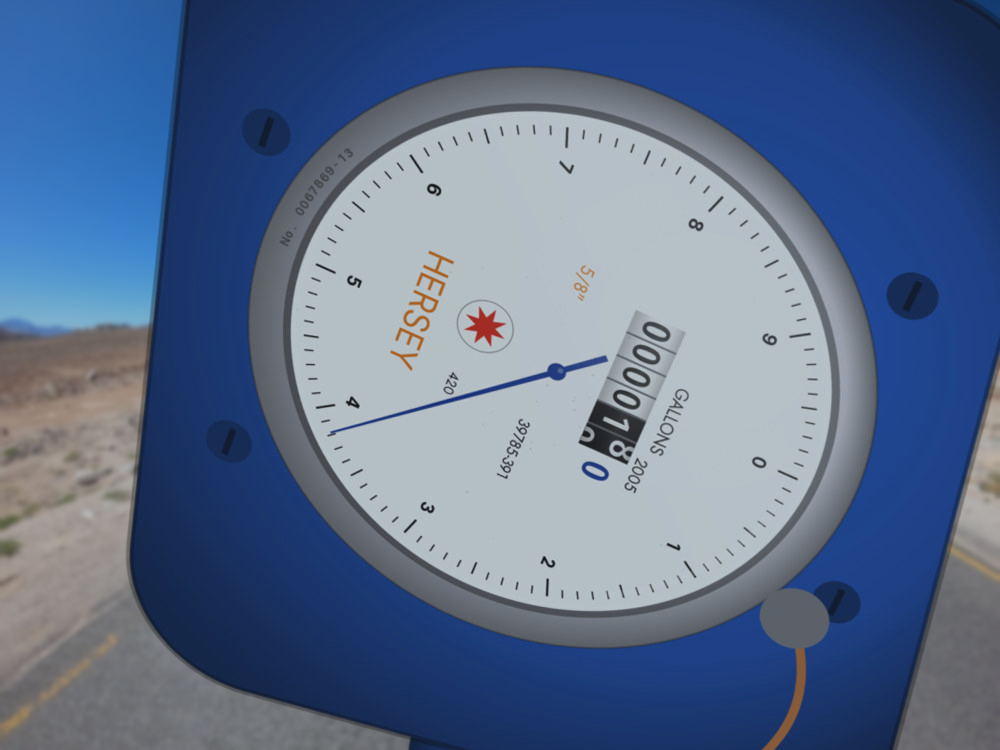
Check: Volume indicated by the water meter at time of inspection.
183.8 gal
